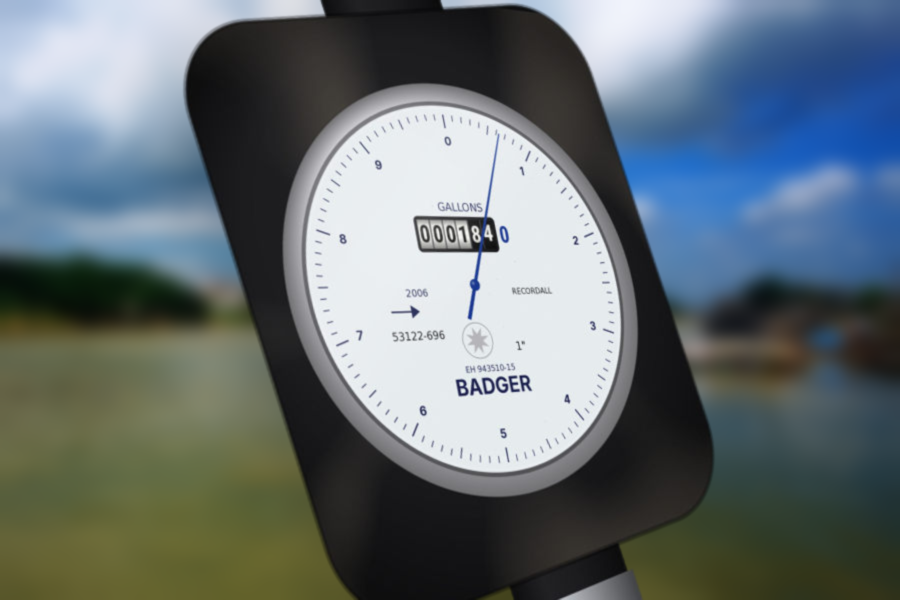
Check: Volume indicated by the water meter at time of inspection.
1840.6 gal
